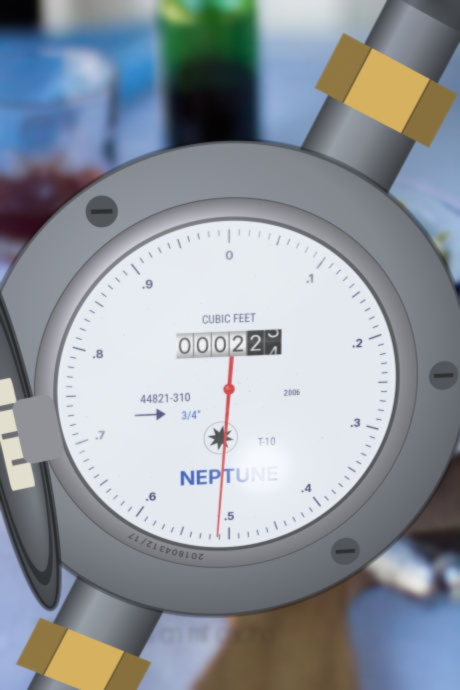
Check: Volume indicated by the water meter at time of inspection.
223.51 ft³
